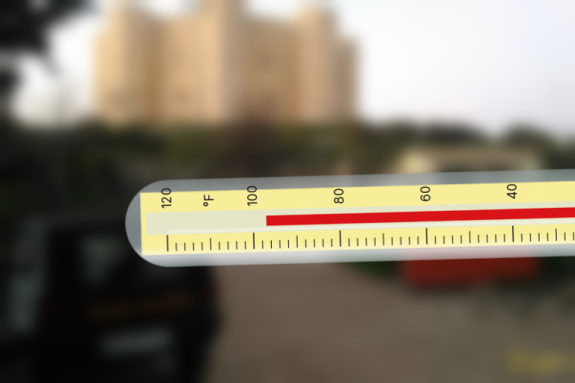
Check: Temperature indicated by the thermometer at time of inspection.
97 °F
